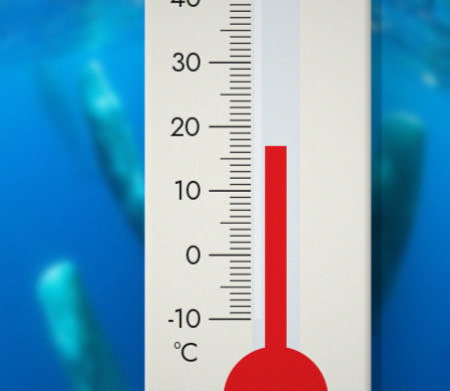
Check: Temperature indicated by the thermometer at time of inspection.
17 °C
